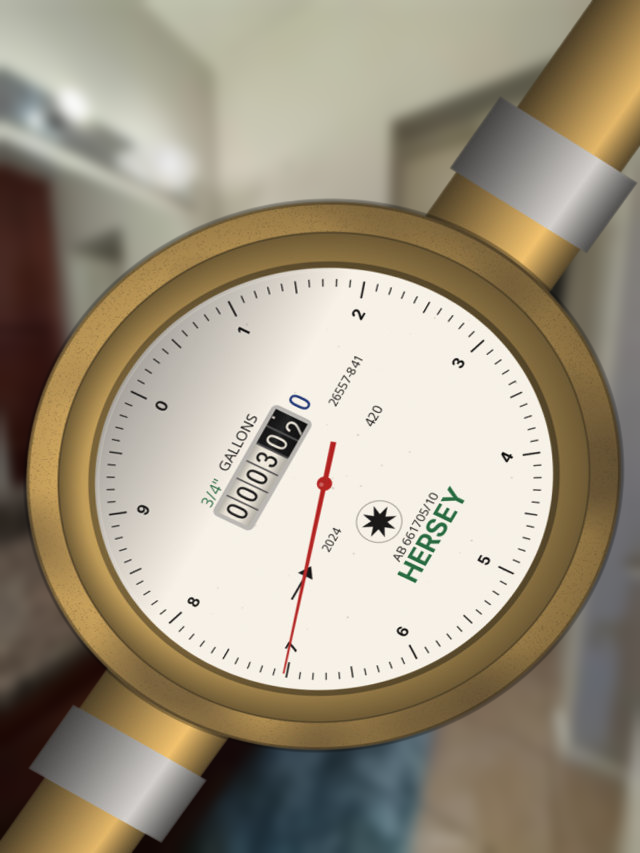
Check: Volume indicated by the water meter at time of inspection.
3017.0 gal
